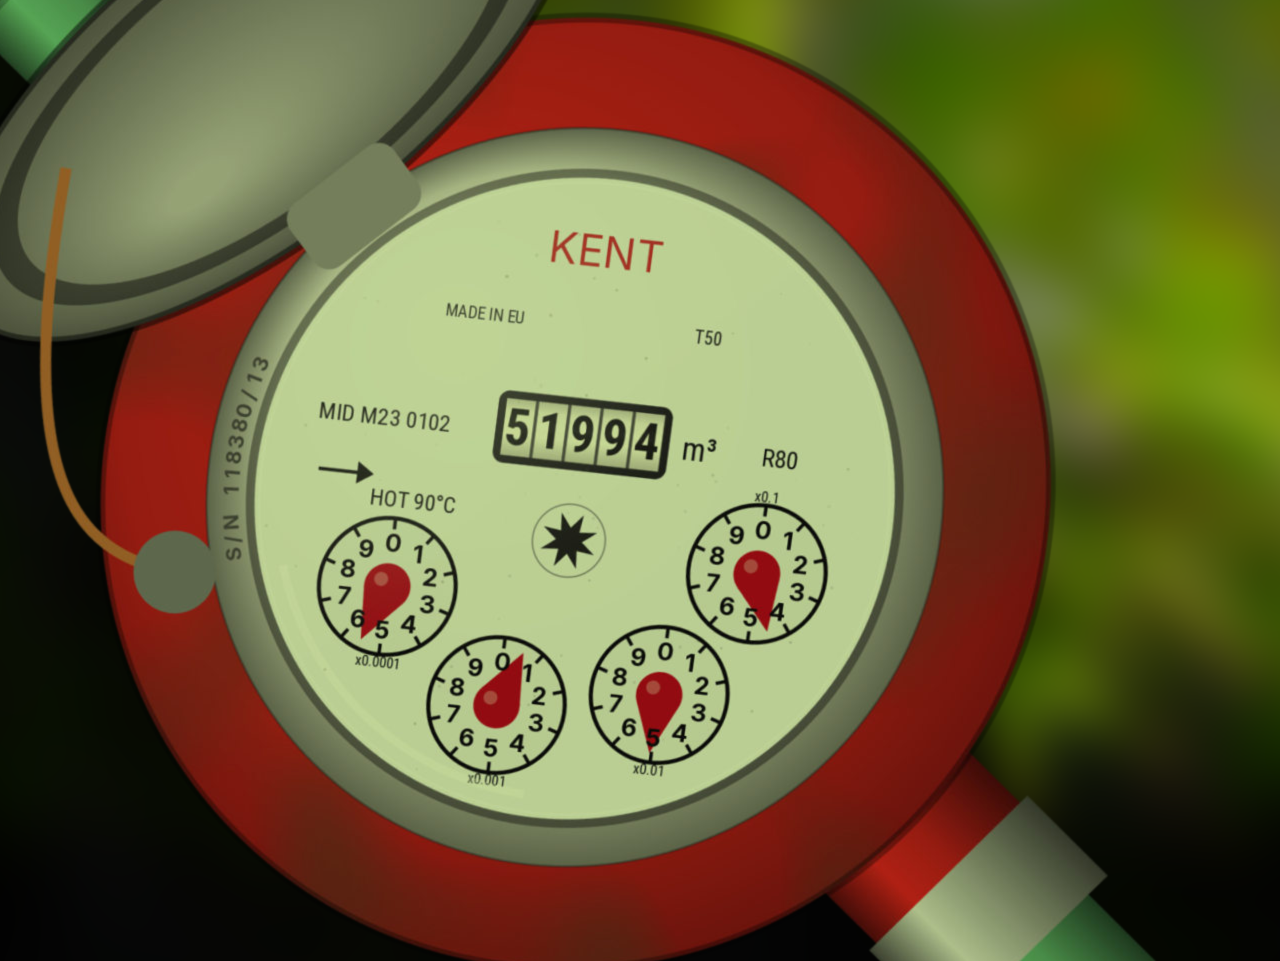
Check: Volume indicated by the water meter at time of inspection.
51994.4505 m³
